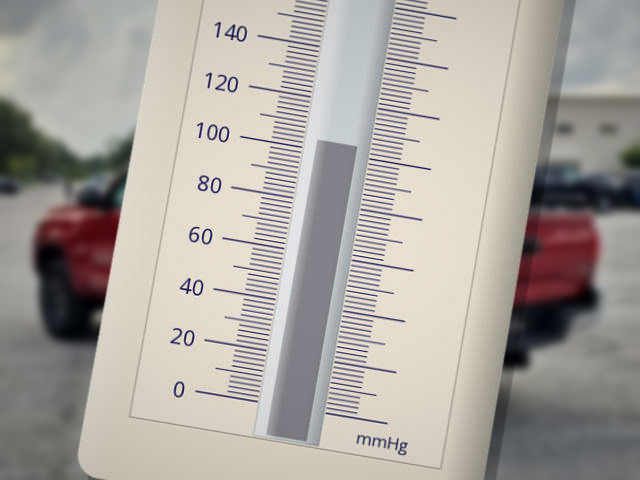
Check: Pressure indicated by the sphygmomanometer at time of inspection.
104 mmHg
